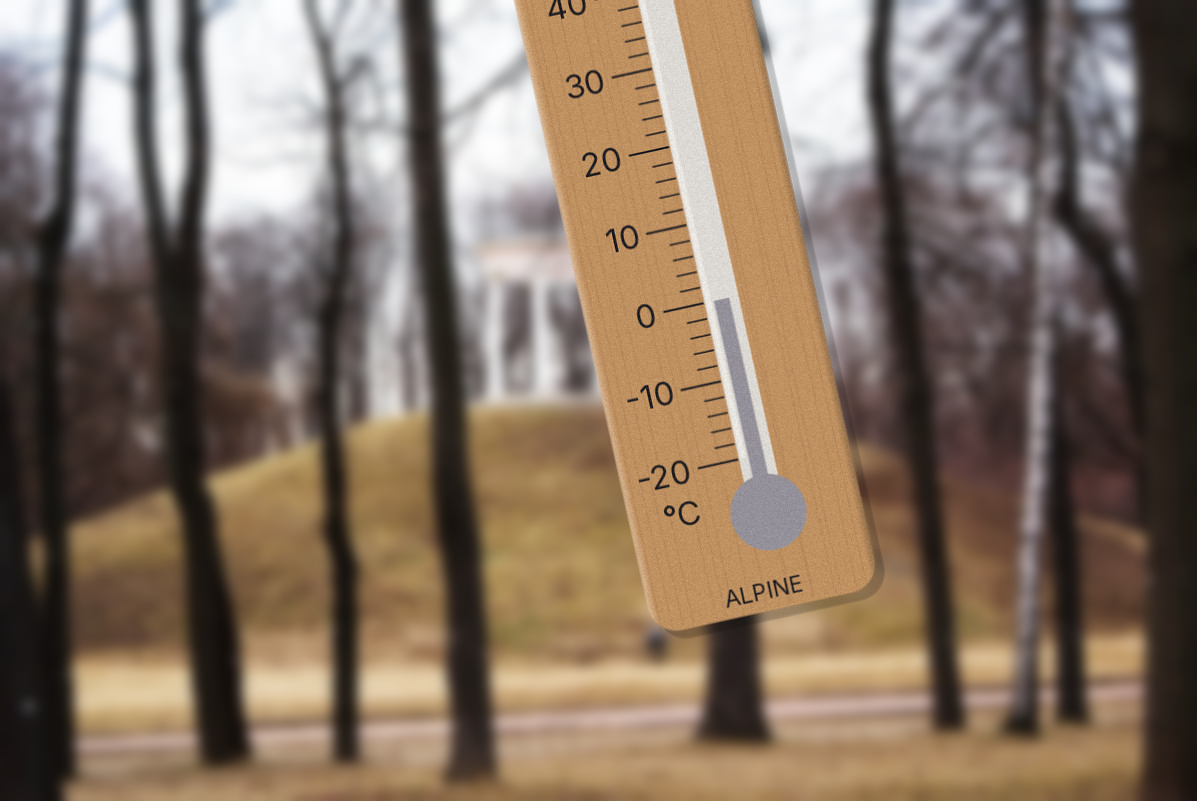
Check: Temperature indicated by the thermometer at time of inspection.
0 °C
